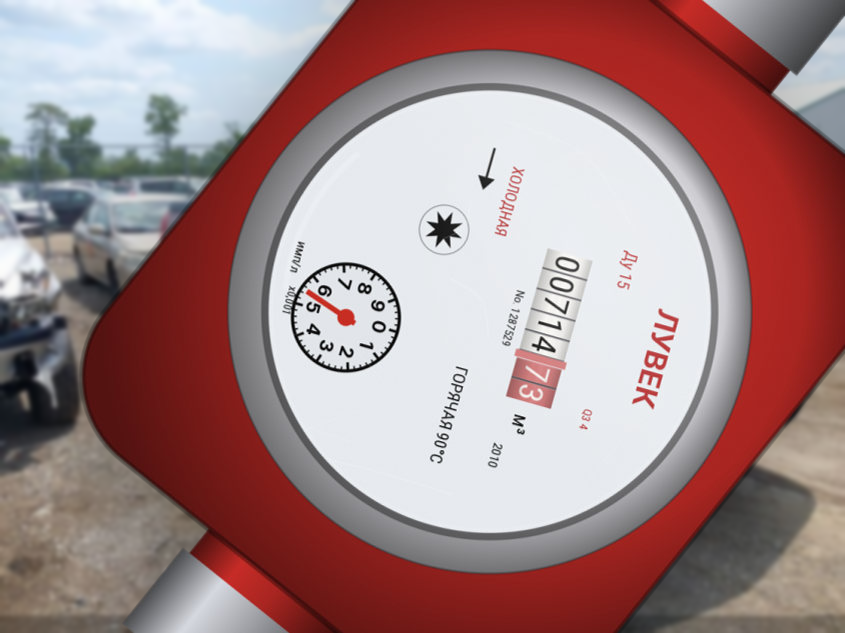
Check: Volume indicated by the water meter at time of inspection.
714.735 m³
